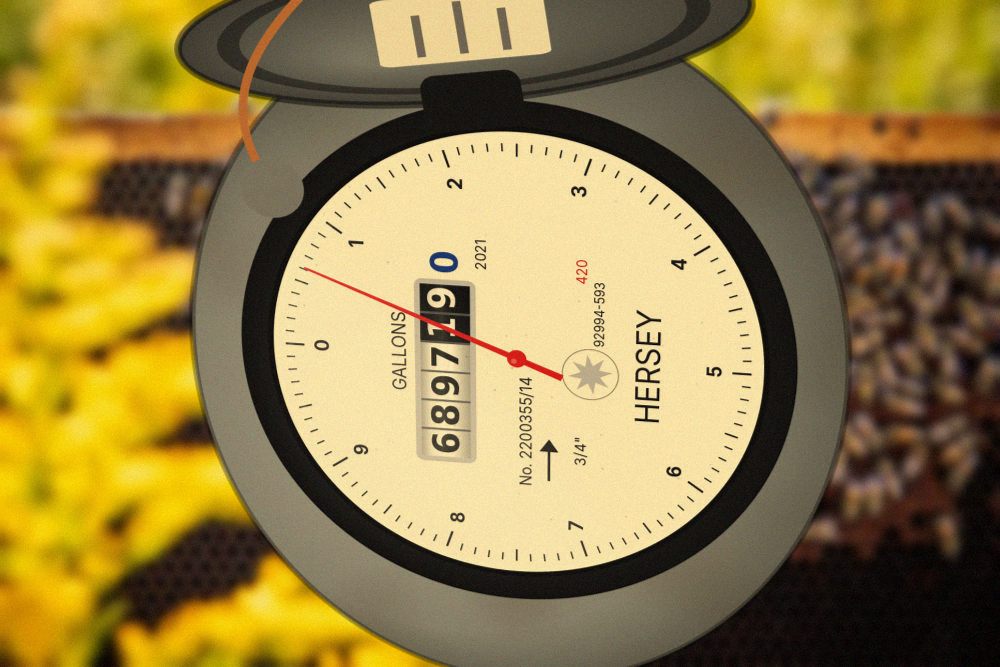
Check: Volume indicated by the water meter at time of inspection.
6897190.6 gal
